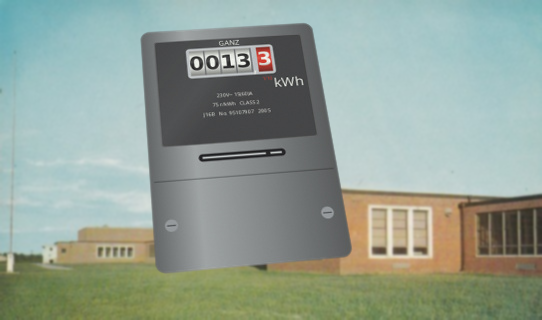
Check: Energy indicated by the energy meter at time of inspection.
13.3 kWh
